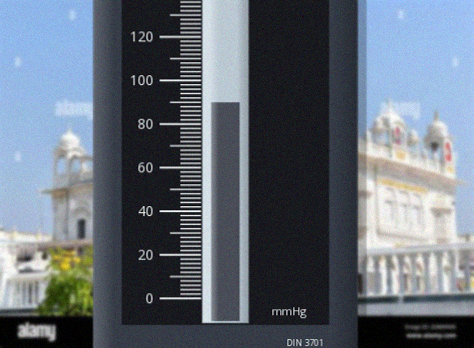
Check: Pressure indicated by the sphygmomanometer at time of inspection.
90 mmHg
